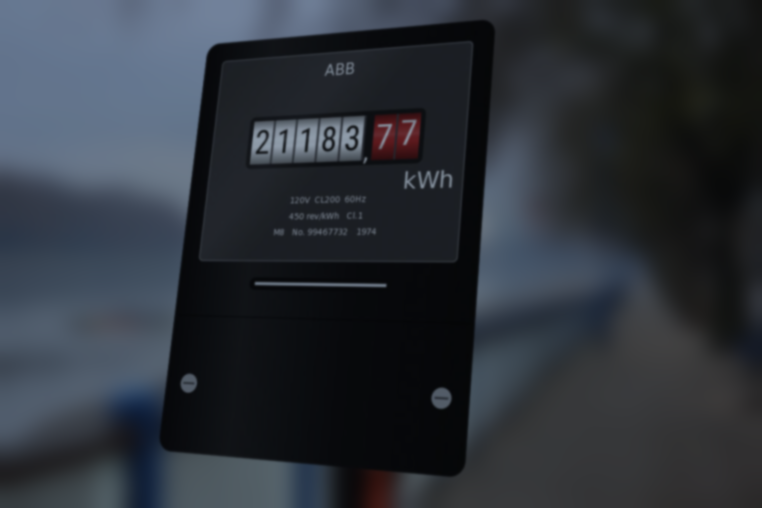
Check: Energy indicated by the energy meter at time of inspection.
21183.77 kWh
